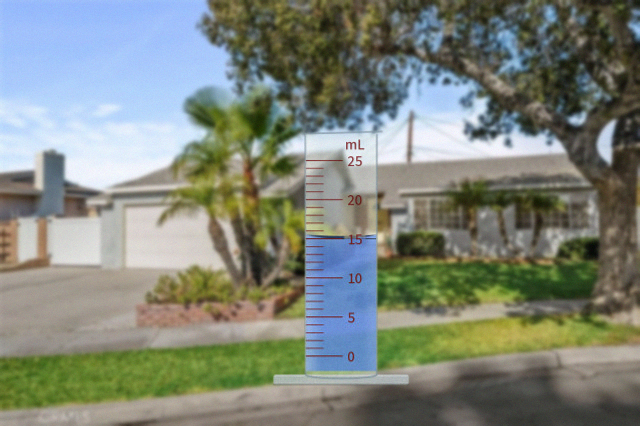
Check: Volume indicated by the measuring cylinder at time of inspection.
15 mL
